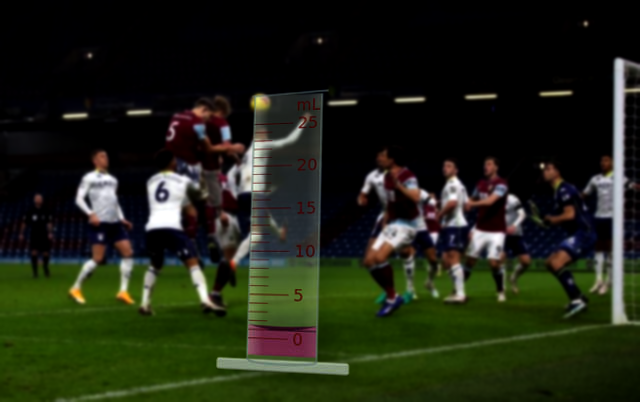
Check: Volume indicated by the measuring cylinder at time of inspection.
1 mL
